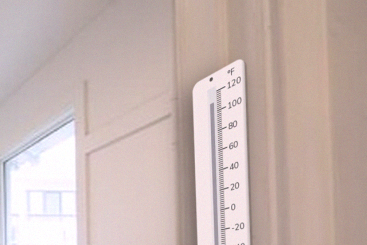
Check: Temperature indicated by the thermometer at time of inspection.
110 °F
